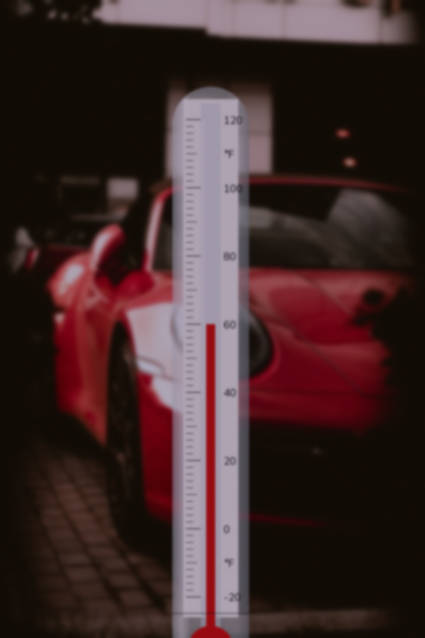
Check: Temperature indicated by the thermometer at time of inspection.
60 °F
